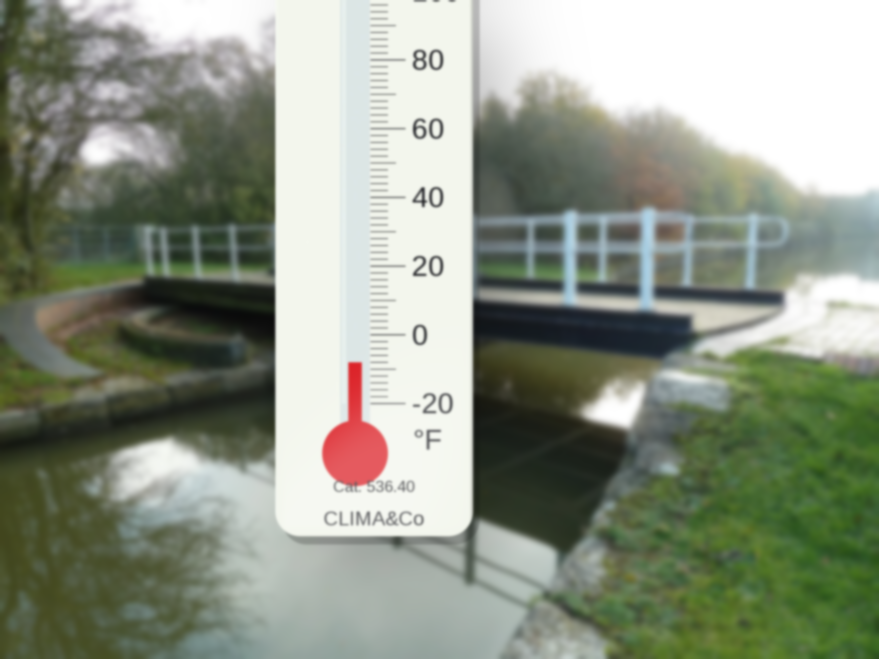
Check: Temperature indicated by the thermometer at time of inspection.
-8 °F
